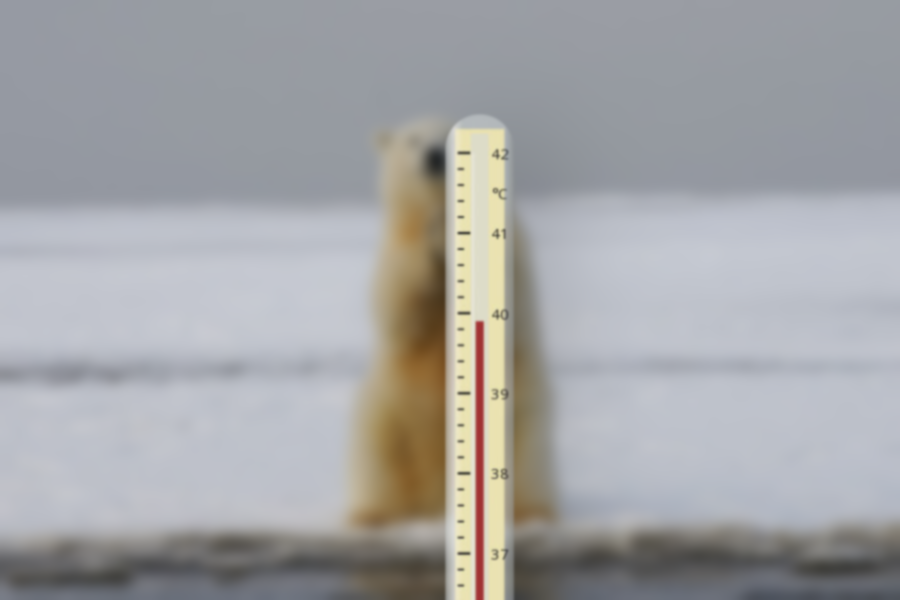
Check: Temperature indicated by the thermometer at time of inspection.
39.9 °C
